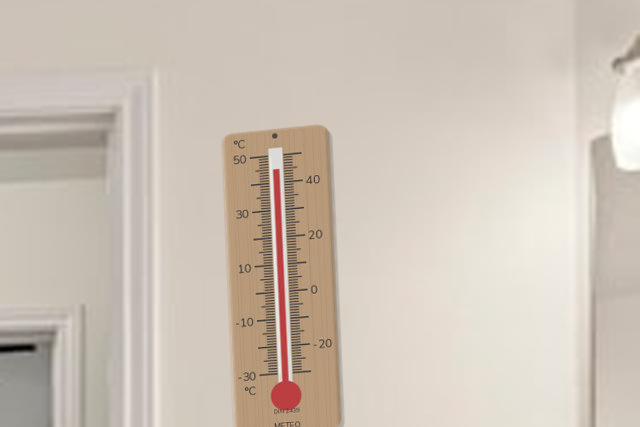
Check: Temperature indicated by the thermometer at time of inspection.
45 °C
